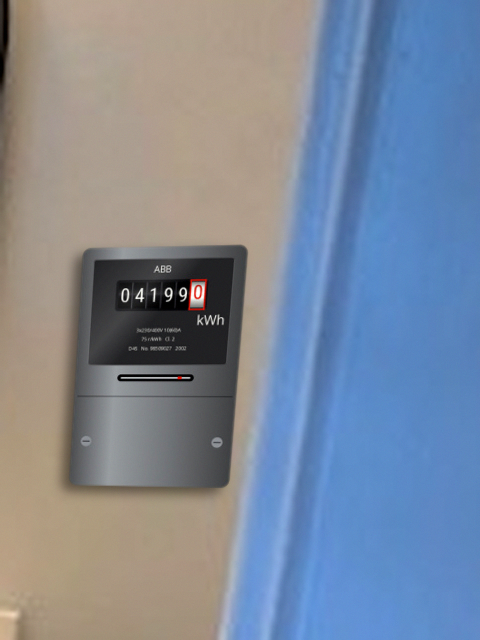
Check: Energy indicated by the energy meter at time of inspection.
4199.0 kWh
